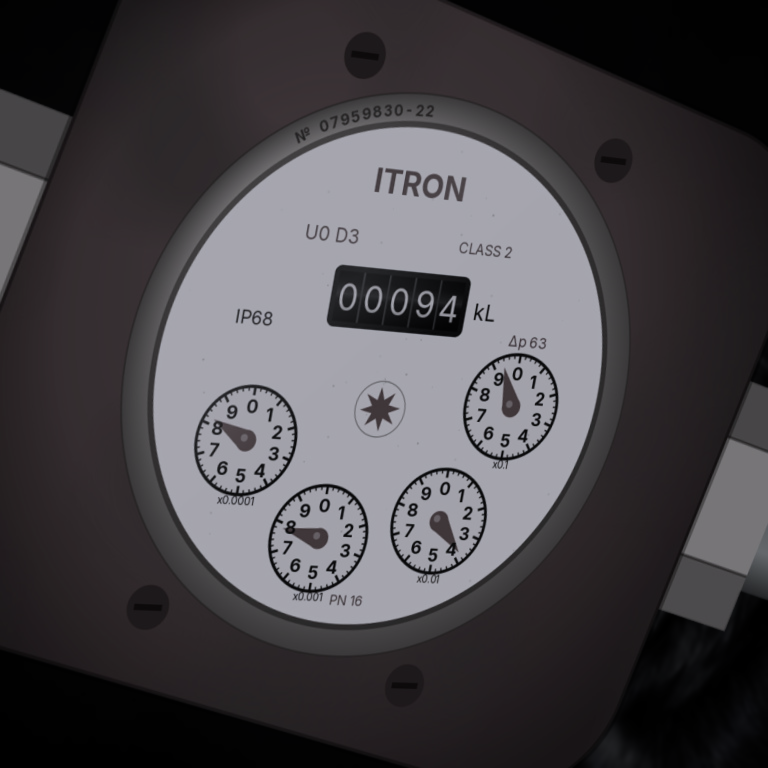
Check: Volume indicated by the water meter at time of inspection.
93.9378 kL
